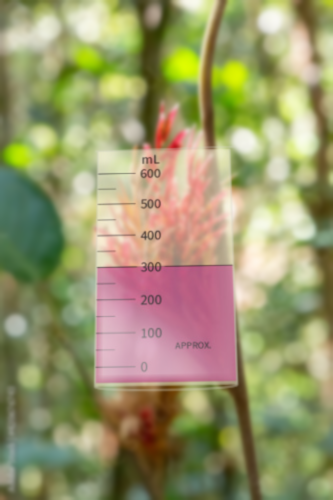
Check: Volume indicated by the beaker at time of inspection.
300 mL
